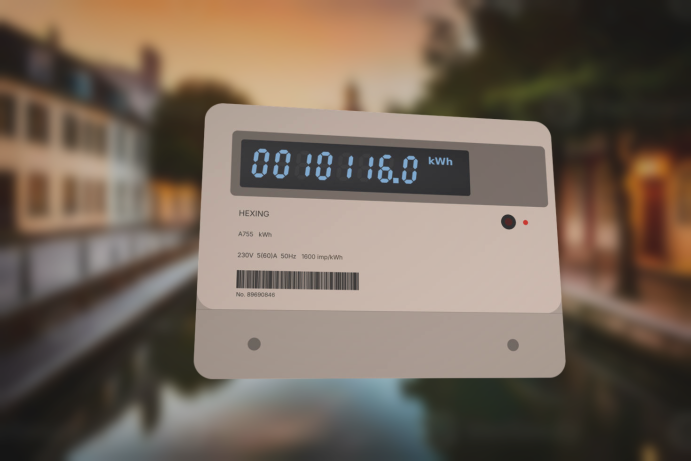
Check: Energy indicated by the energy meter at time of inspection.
10116.0 kWh
